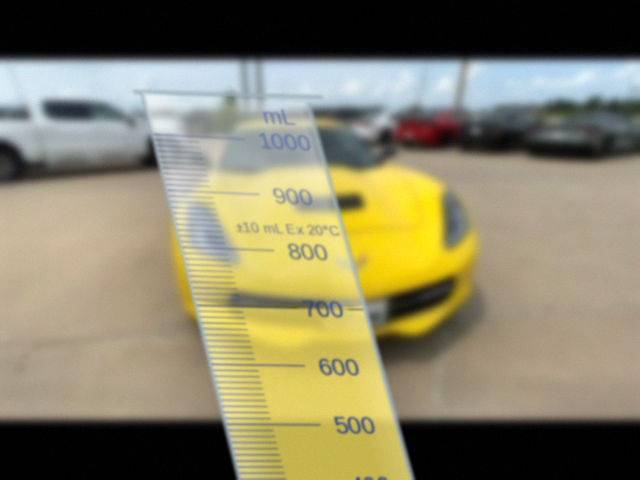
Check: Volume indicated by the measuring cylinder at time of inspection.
700 mL
